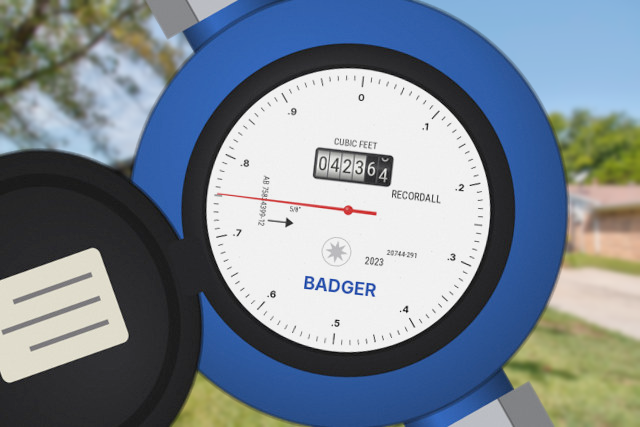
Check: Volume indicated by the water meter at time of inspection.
42363.75 ft³
